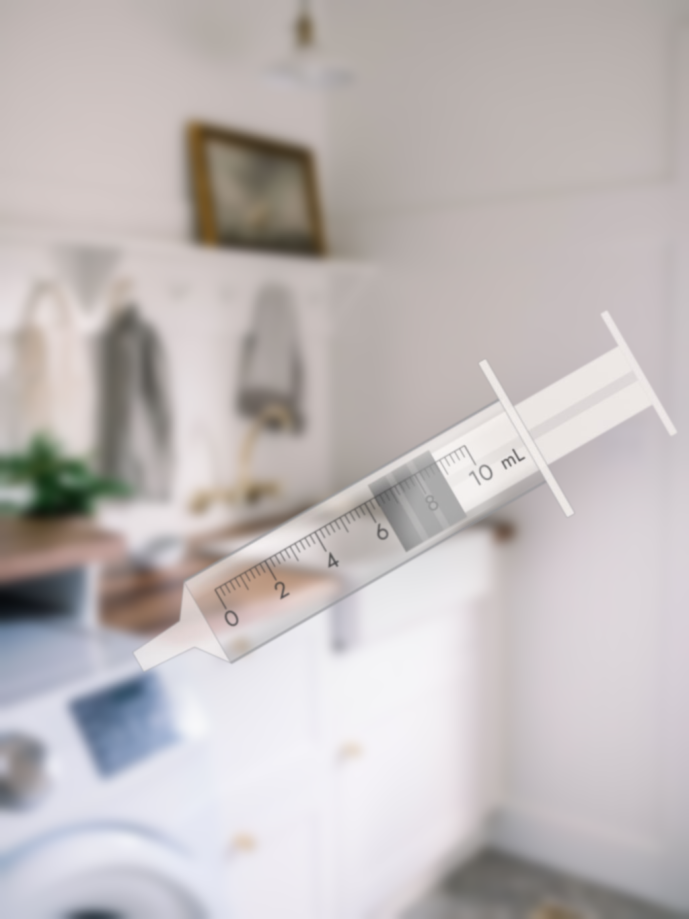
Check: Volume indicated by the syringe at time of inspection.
6.4 mL
